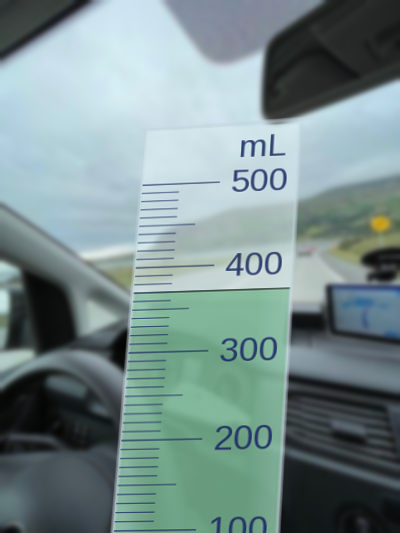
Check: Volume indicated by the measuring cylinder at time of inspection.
370 mL
